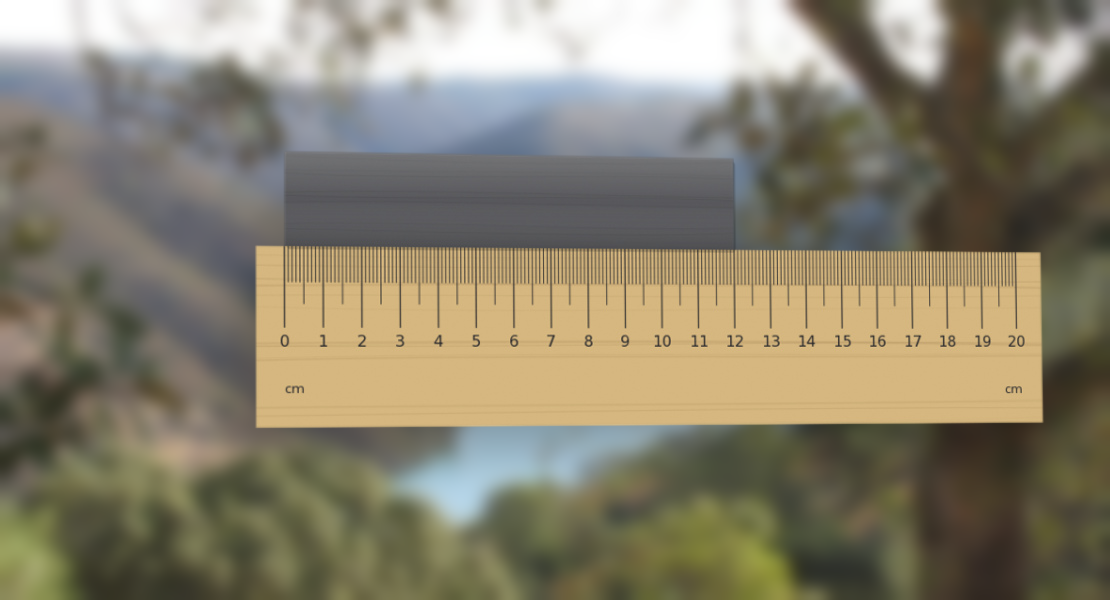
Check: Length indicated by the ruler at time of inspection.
12 cm
